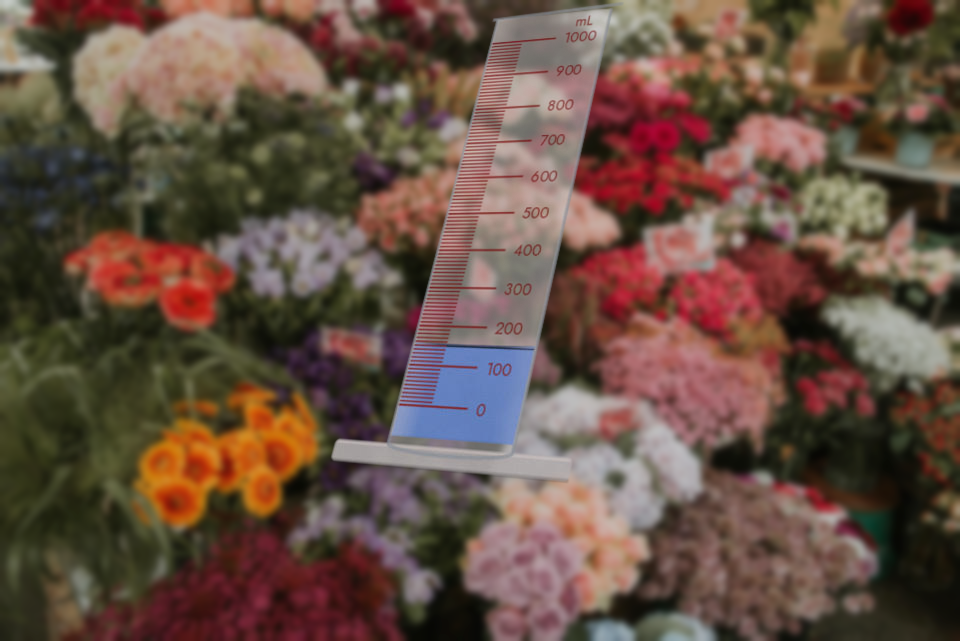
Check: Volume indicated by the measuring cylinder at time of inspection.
150 mL
